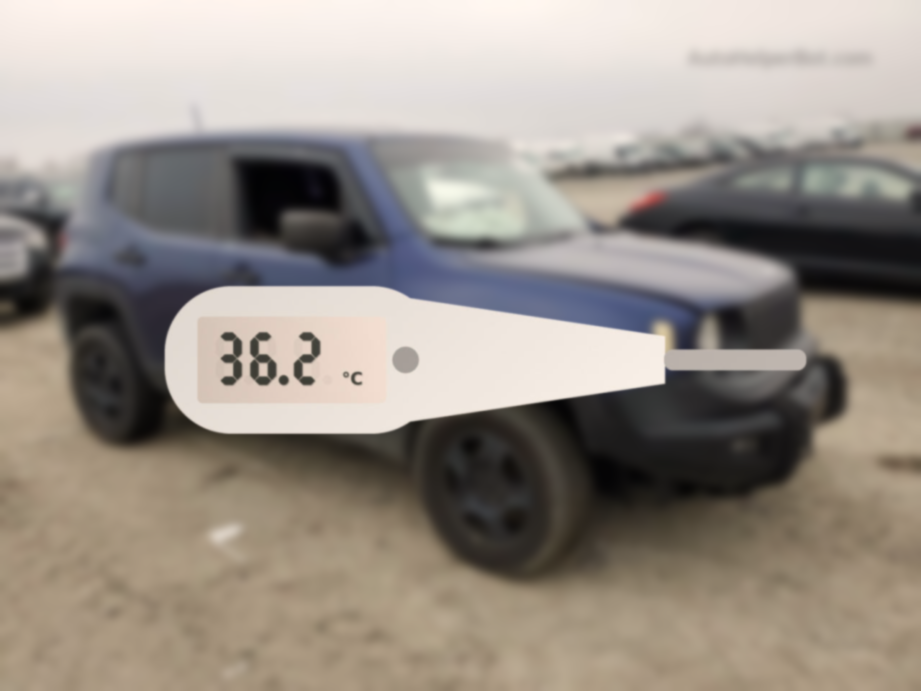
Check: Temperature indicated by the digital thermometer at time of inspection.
36.2 °C
